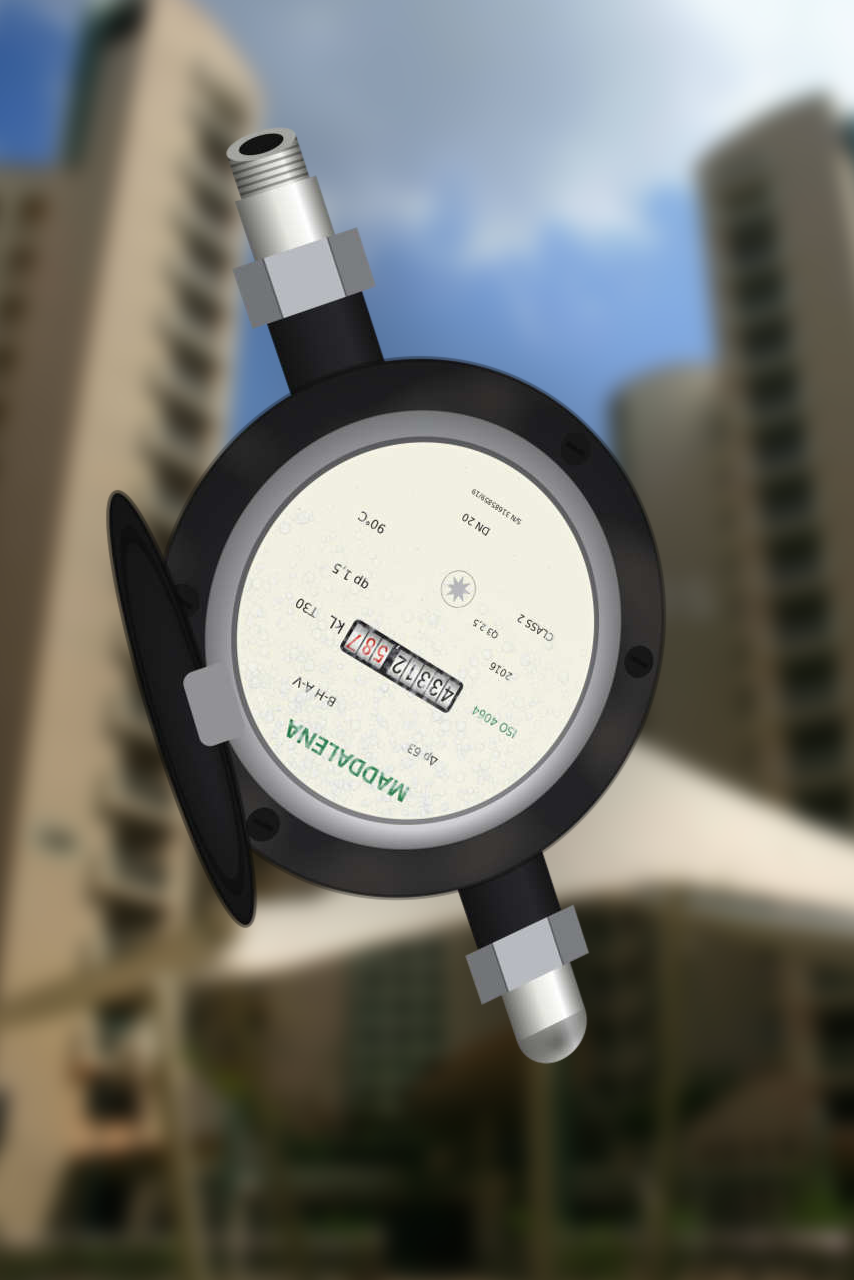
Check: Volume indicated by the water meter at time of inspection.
43312.587 kL
